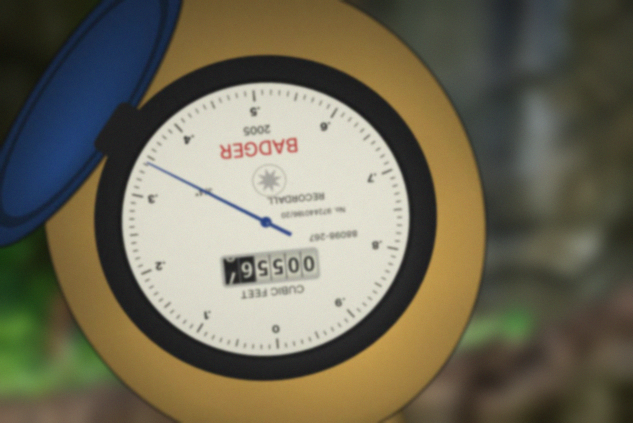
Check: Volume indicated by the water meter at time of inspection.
5567.34 ft³
